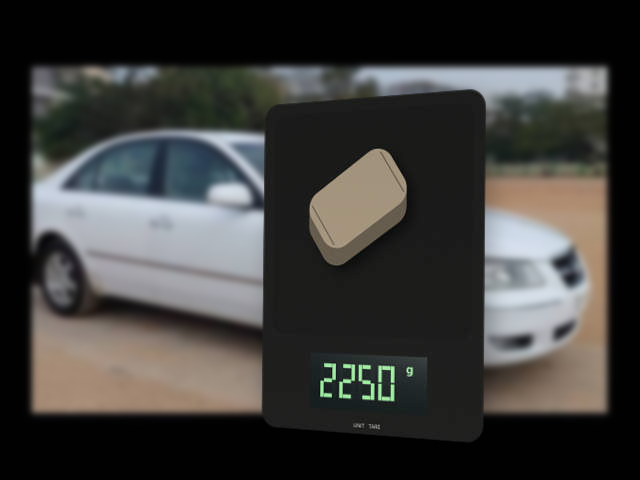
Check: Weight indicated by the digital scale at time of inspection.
2250 g
